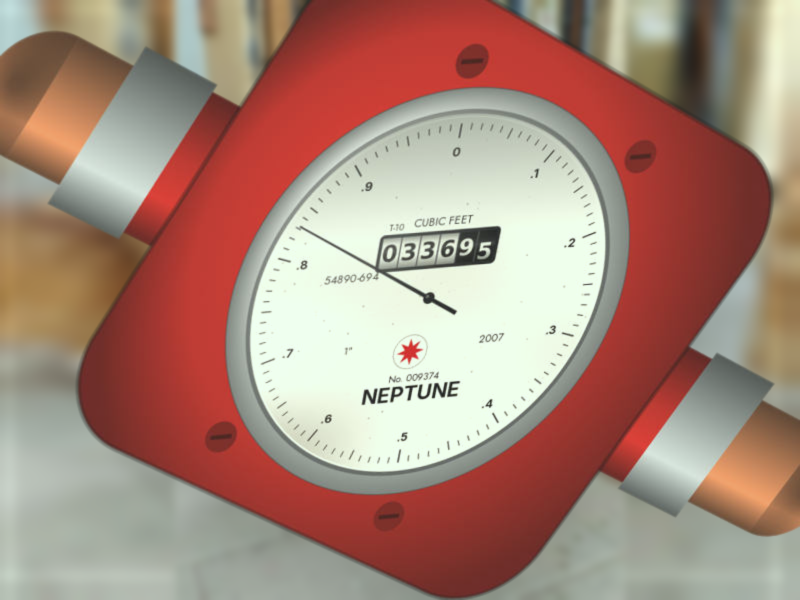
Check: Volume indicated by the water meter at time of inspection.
33694.83 ft³
